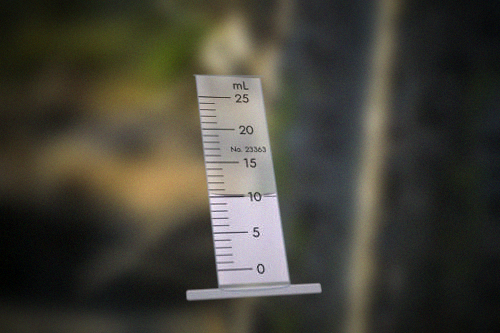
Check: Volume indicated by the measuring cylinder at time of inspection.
10 mL
